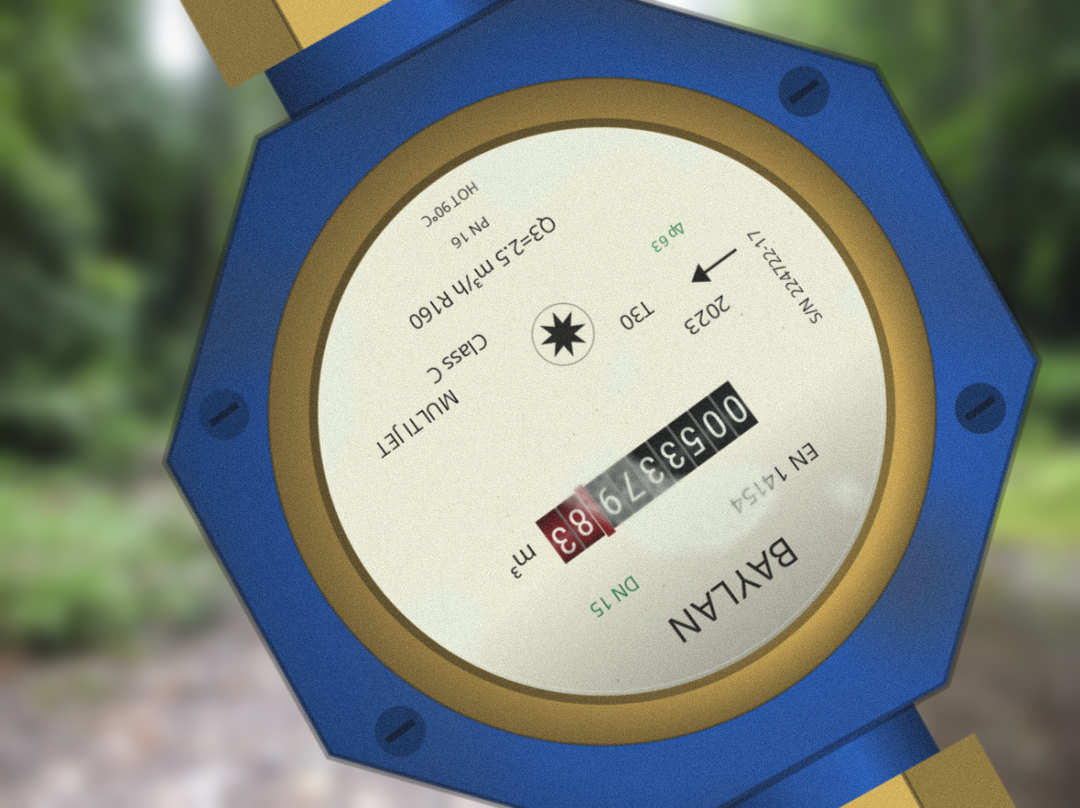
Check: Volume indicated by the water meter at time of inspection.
53379.83 m³
